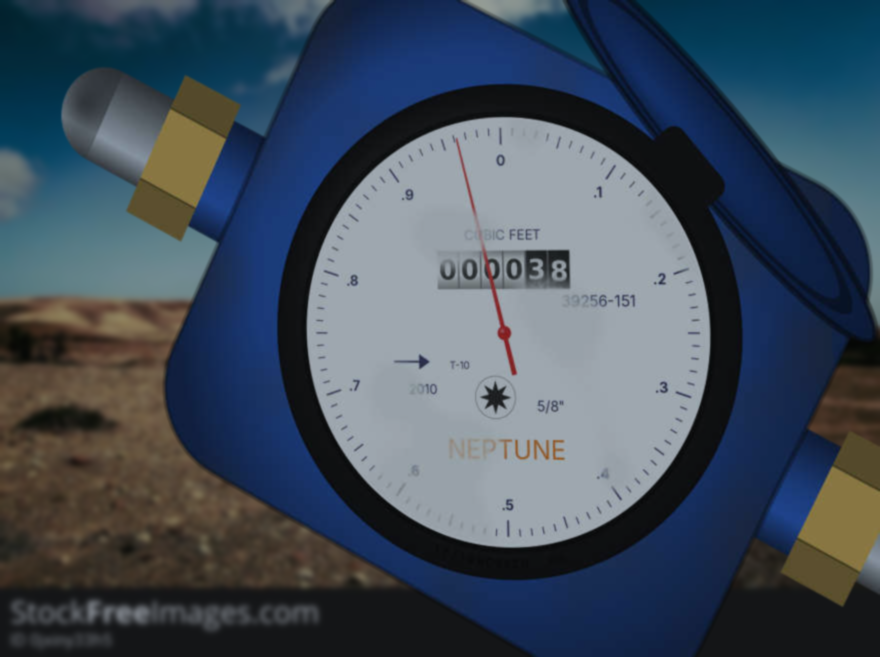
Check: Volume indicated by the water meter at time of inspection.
37.96 ft³
